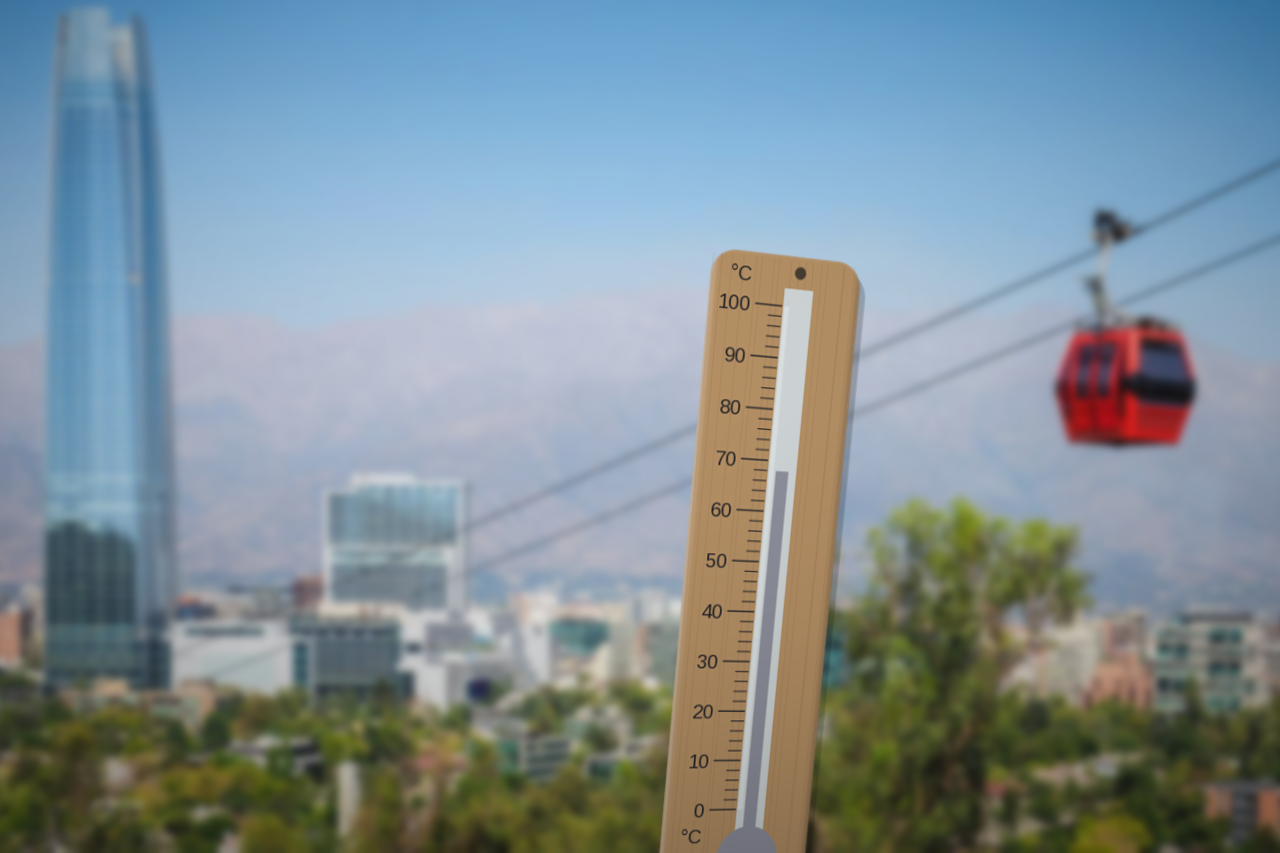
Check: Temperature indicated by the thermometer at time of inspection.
68 °C
